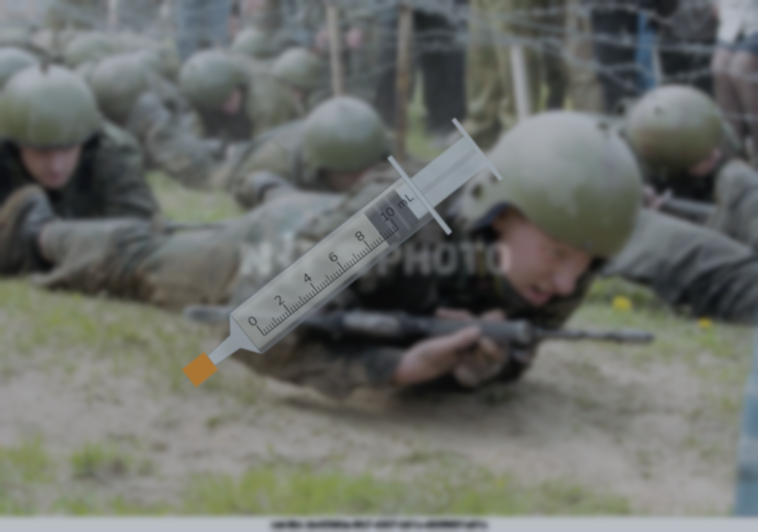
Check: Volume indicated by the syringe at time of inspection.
9 mL
